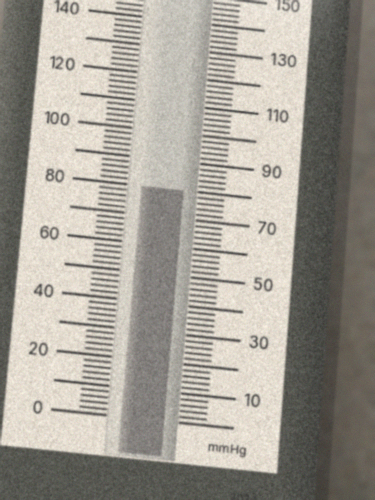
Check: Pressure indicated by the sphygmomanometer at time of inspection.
80 mmHg
